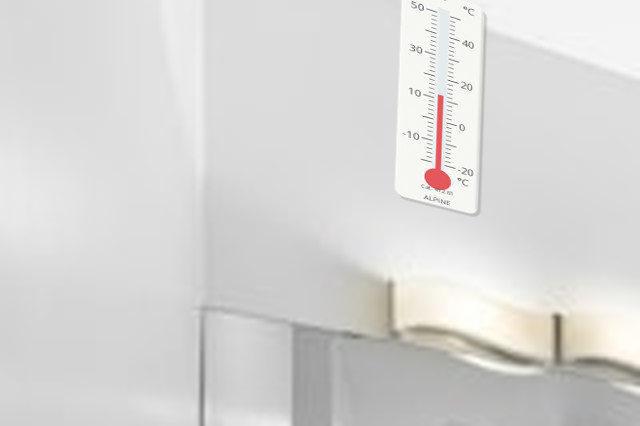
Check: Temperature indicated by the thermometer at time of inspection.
12 °C
